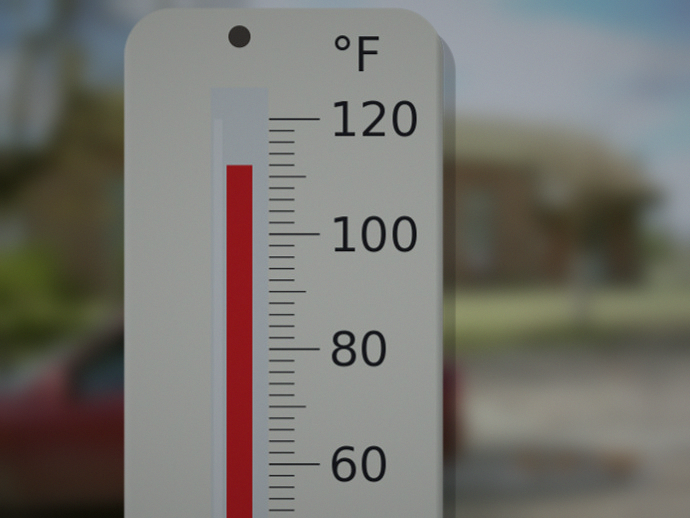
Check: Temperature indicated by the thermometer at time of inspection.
112 °F
